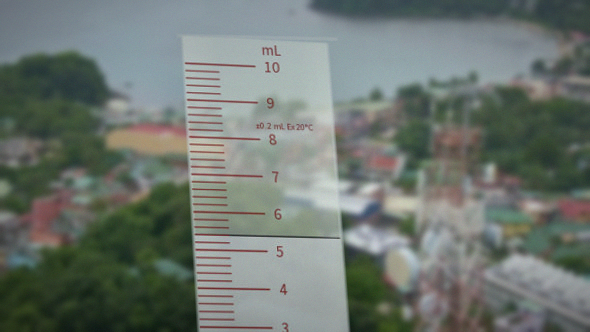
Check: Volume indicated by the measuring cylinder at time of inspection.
5.4 mL
